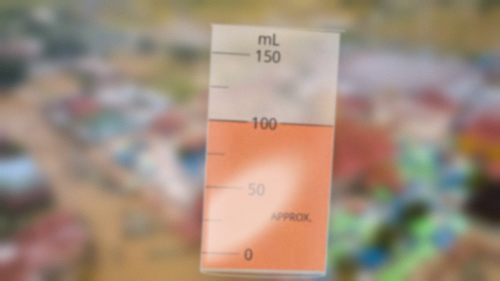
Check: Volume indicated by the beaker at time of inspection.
100 mL
